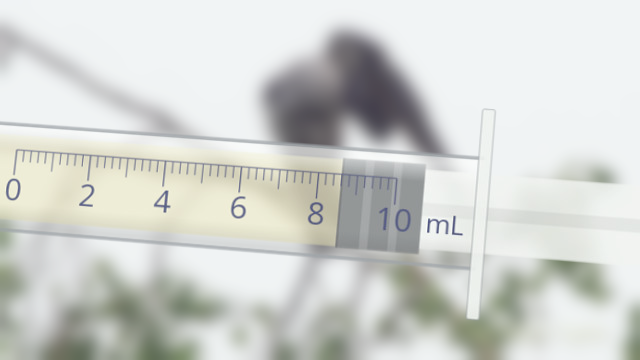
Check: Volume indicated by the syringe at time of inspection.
8.6 mL
